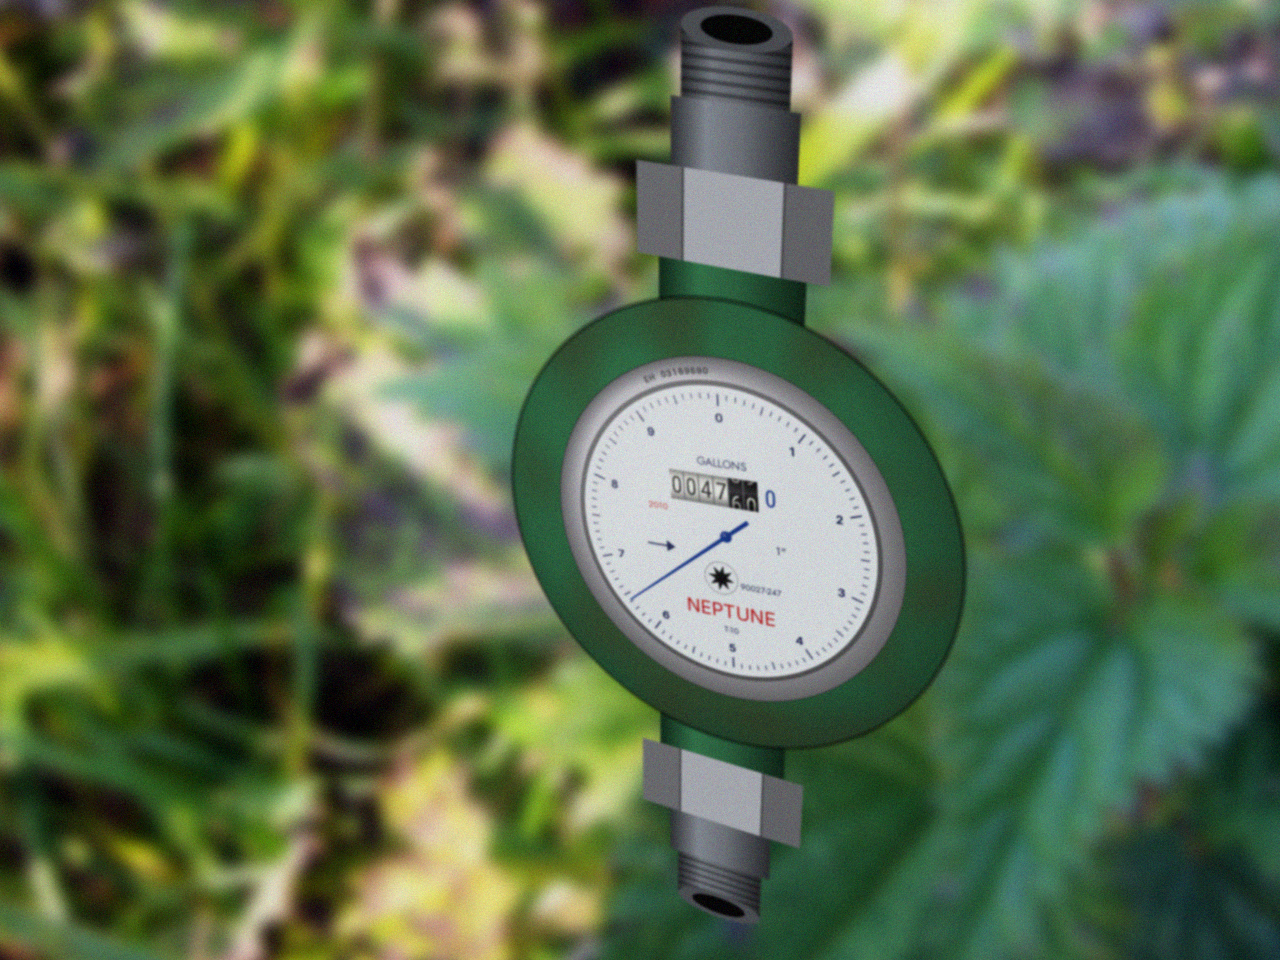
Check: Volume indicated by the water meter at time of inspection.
47596.4 gal
